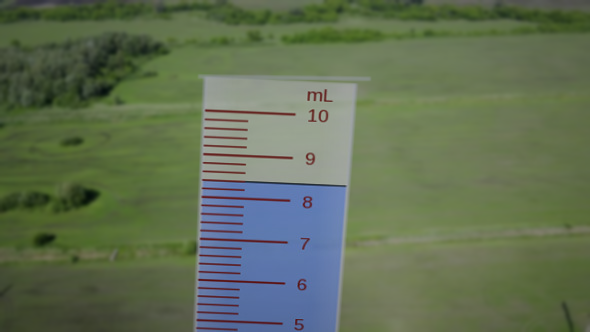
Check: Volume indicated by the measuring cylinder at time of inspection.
8.4 mL
